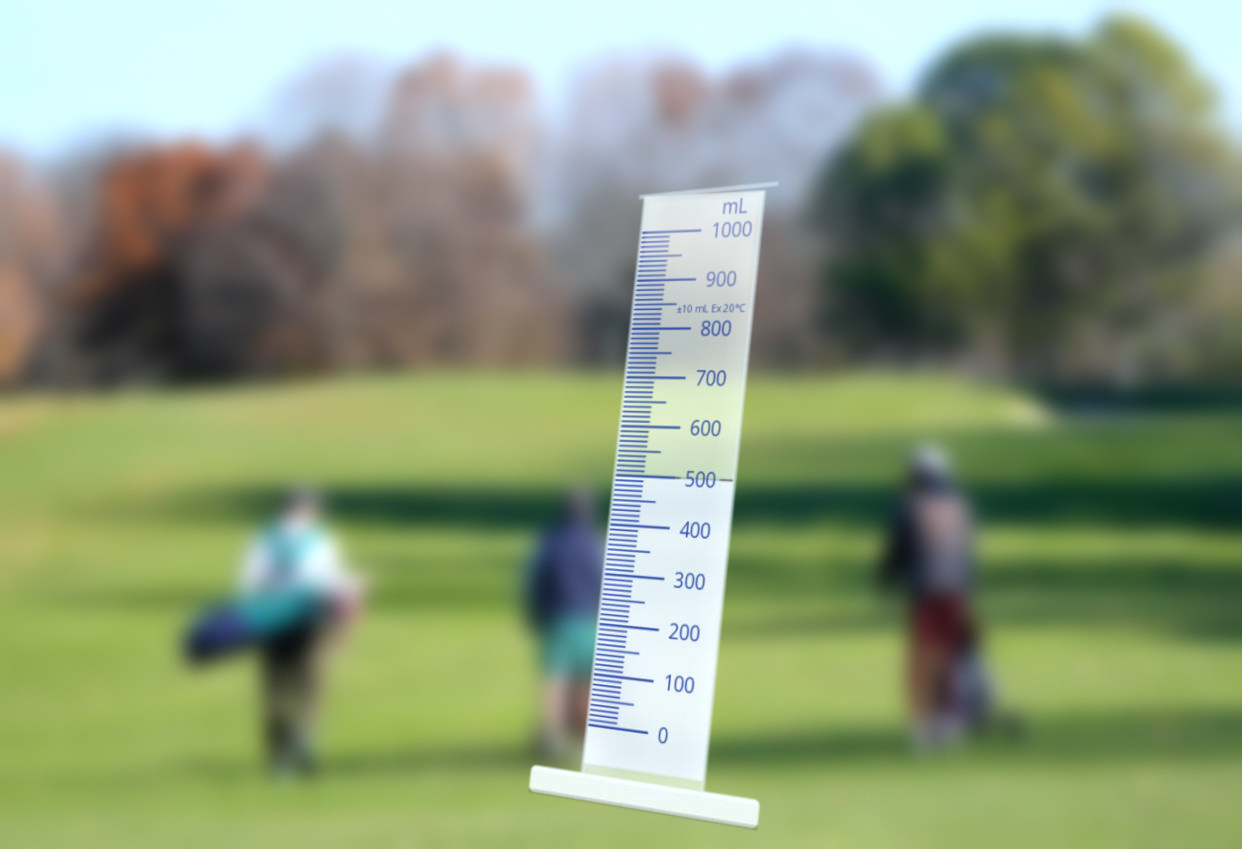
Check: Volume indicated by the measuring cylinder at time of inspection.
500 mL
